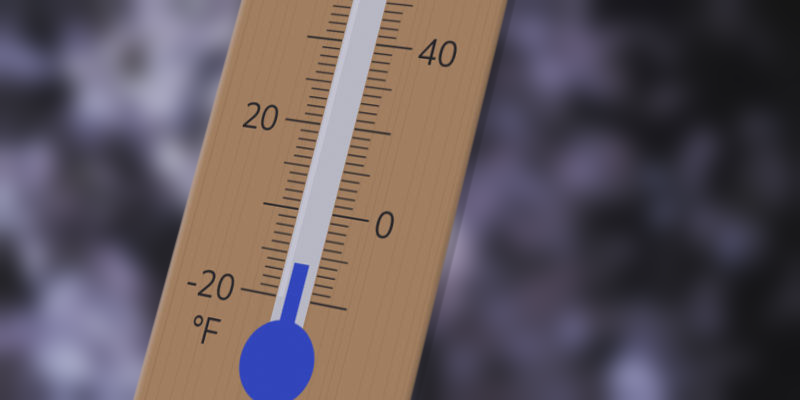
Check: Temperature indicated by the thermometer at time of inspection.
-12 °F
